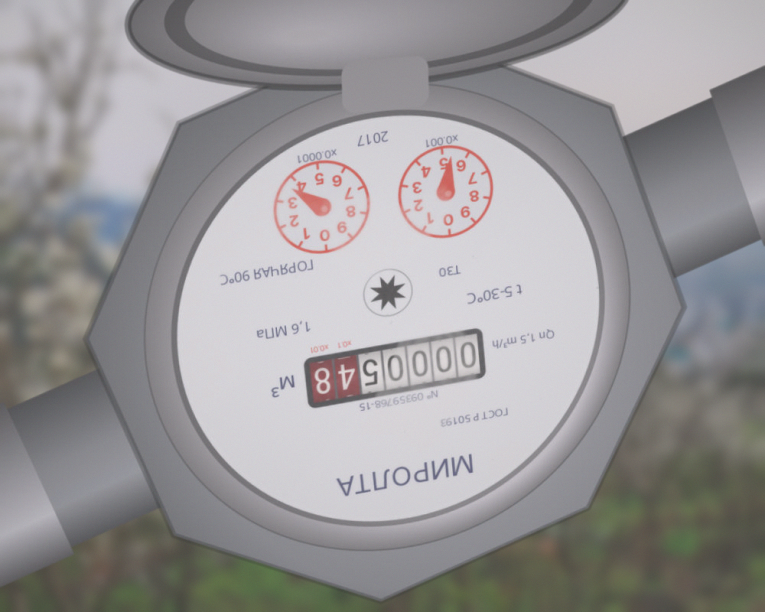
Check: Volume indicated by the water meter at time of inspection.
5.4853 m³
